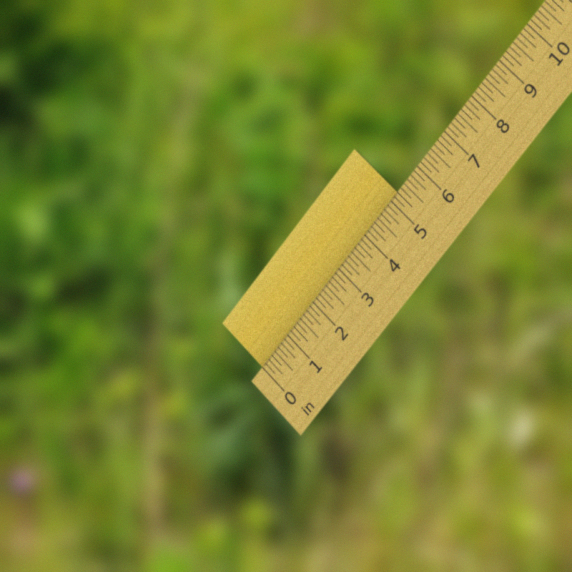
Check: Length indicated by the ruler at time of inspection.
5.25 in
